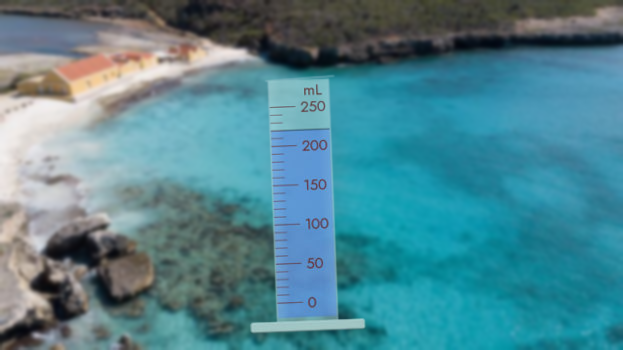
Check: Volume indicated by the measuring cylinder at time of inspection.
220 mL
